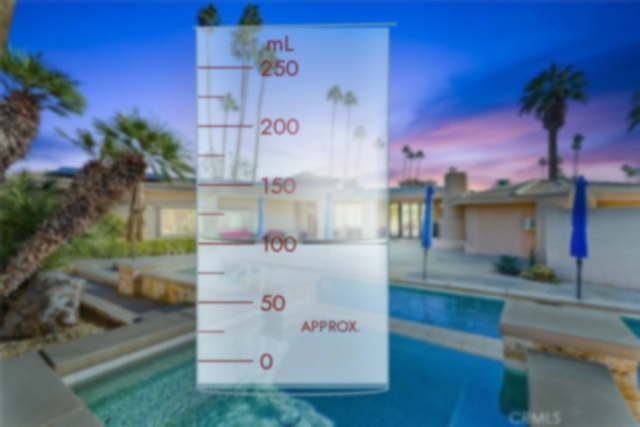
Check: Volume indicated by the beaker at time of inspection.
100 mL
